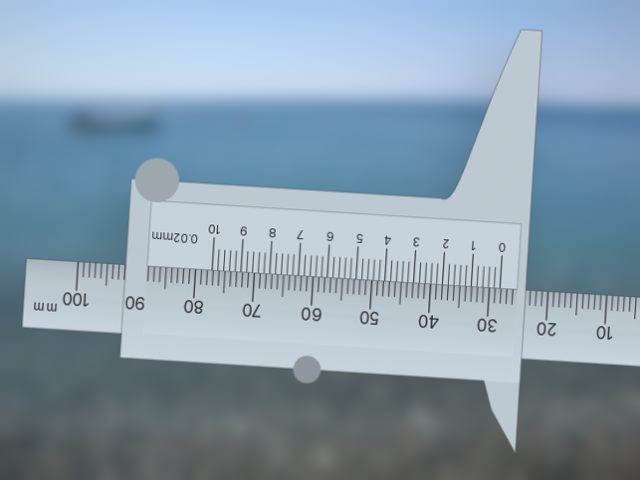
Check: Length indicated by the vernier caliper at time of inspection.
28.2 mm
